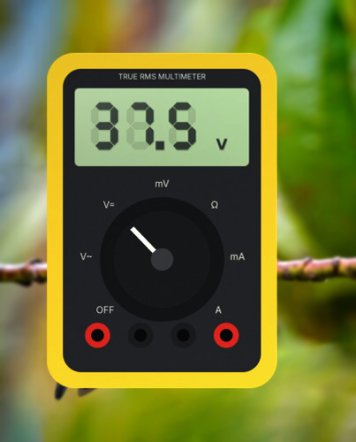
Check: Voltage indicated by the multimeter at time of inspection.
37.5 V
